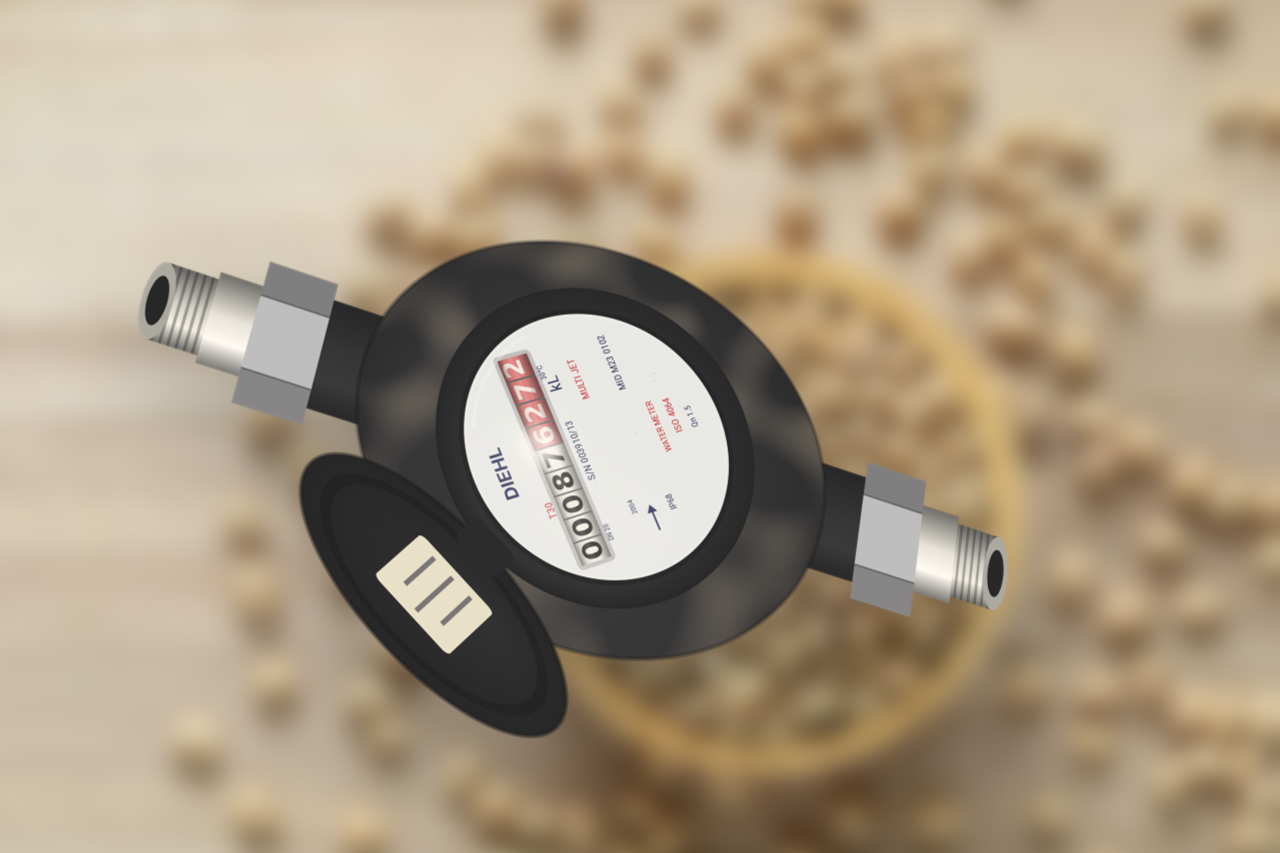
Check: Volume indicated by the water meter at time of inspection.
87.6272 kL
